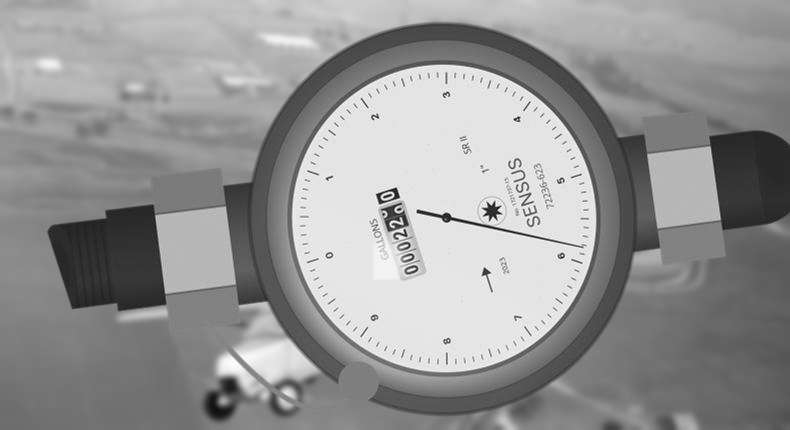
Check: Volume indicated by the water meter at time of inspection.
2285.8 gal
